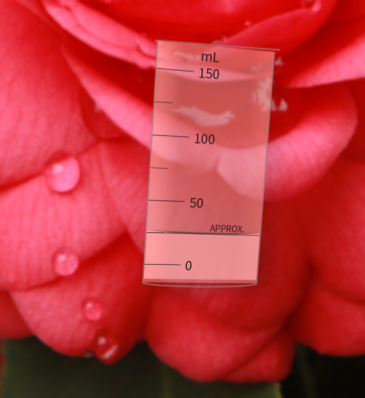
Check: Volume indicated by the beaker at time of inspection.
25 mL
